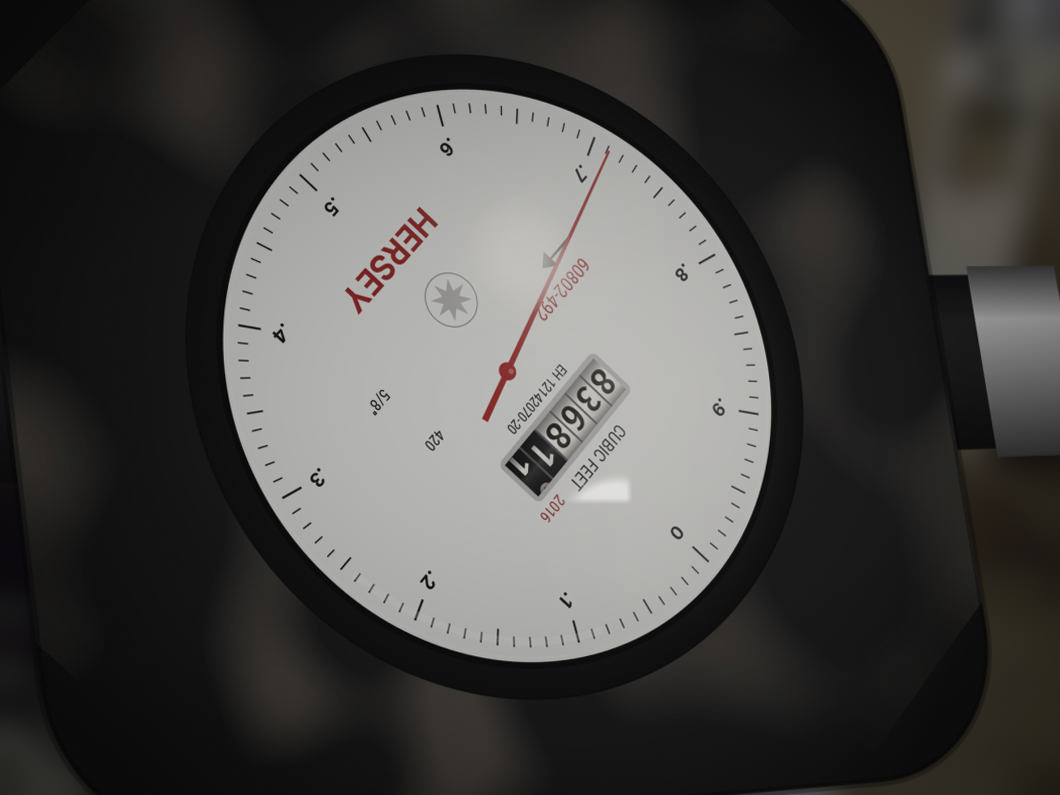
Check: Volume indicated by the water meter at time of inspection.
836810.71 ft³
